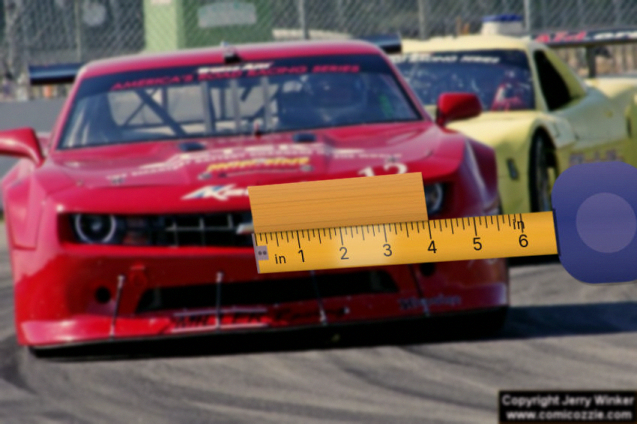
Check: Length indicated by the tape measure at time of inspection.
4 in
